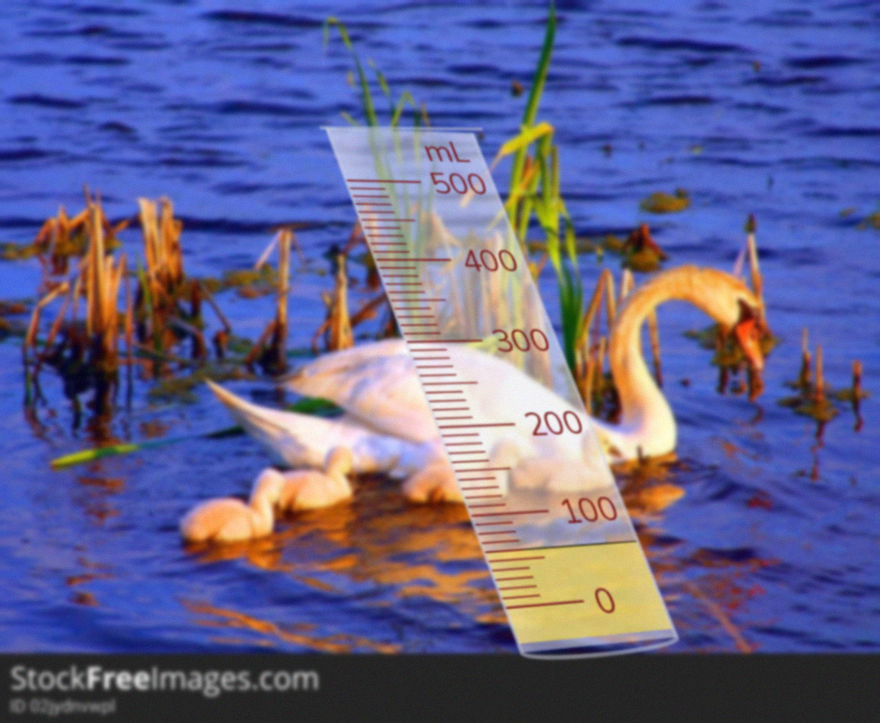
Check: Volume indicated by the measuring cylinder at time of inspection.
60 mL
